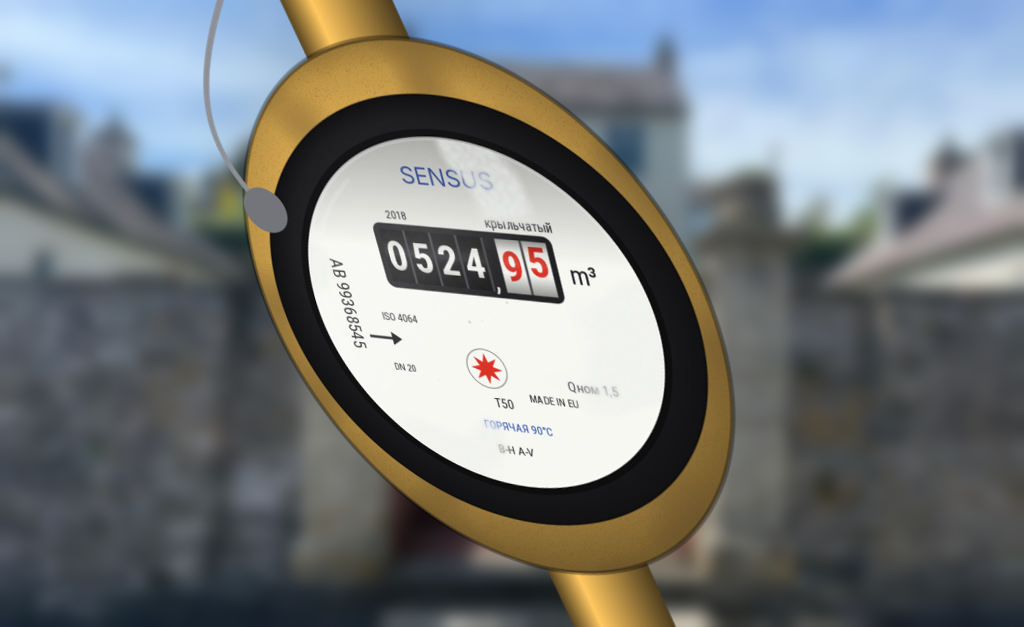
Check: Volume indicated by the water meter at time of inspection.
524.95 m³
